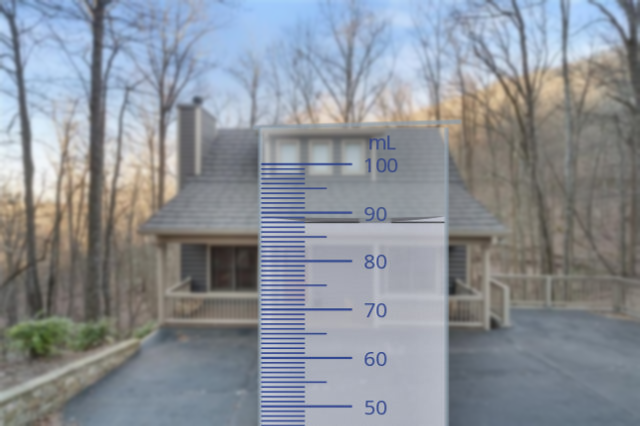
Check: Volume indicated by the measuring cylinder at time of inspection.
88 mL
